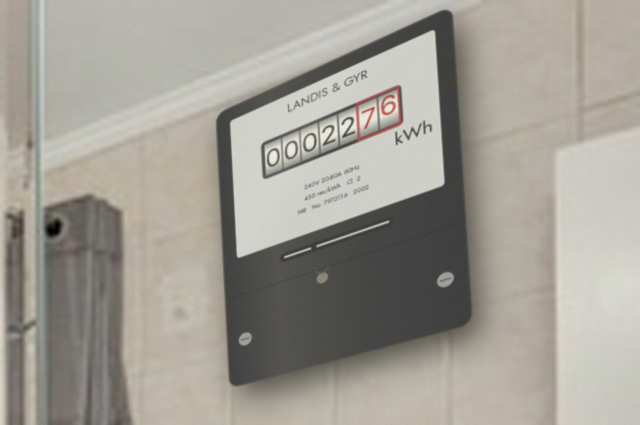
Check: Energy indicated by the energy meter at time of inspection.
22.76 kWh
